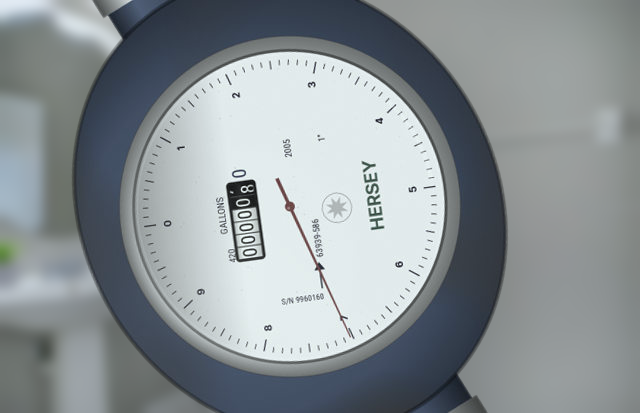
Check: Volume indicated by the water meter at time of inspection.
77.0 gal
